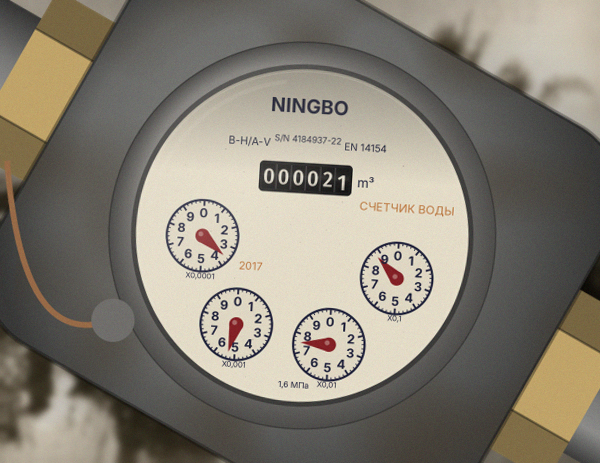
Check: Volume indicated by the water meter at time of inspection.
20.8753 m³
